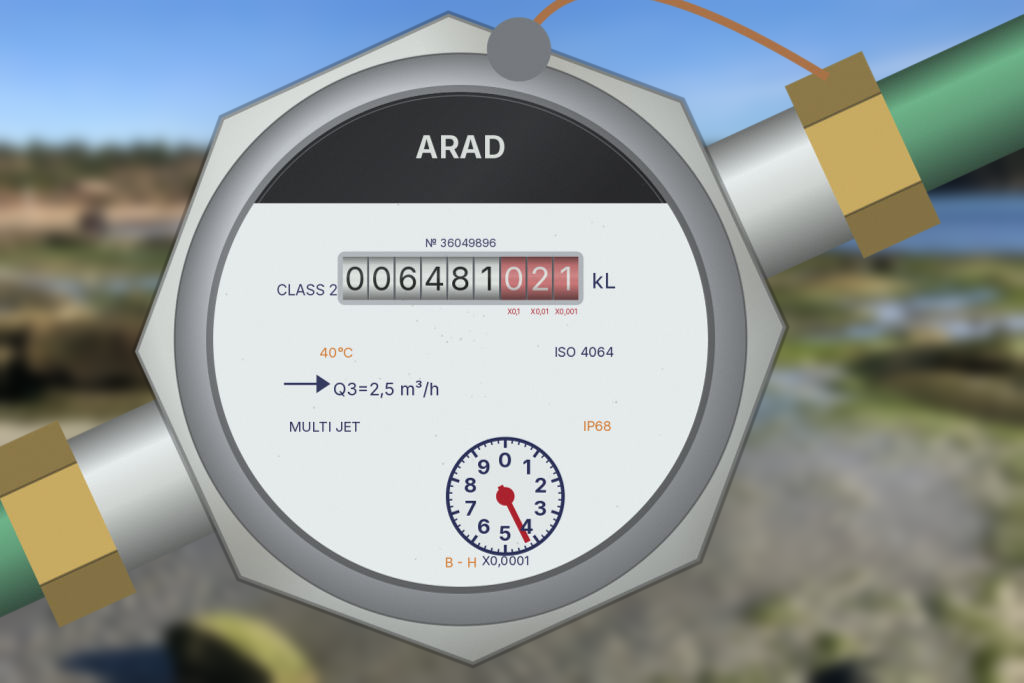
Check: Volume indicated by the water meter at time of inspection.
6481.0214 kL
